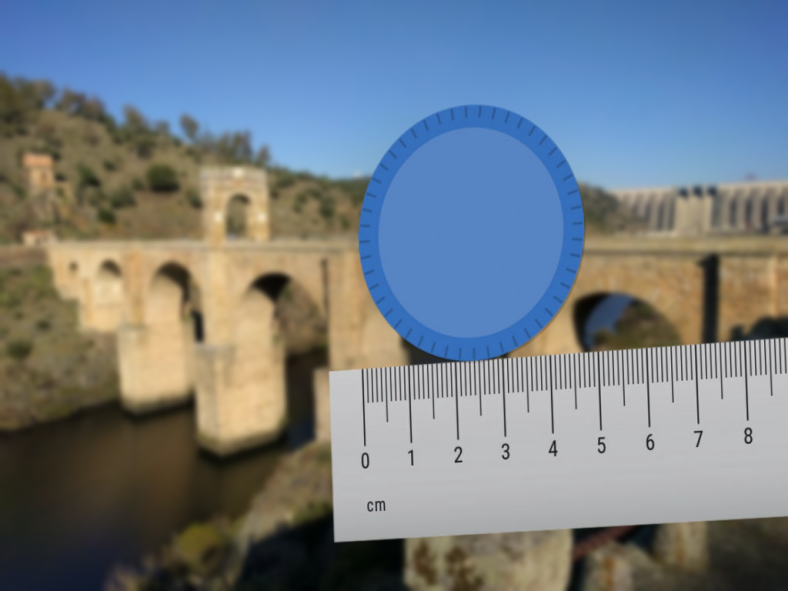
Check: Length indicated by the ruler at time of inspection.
4.8 cm
